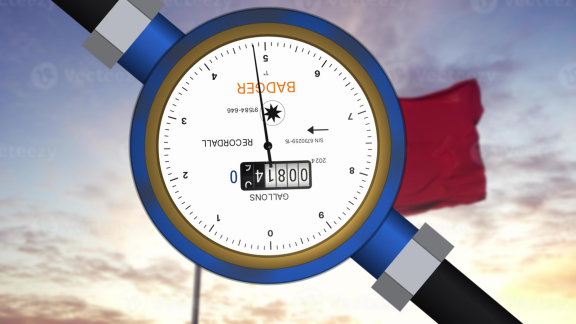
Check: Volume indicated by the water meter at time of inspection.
81454.8 gal
